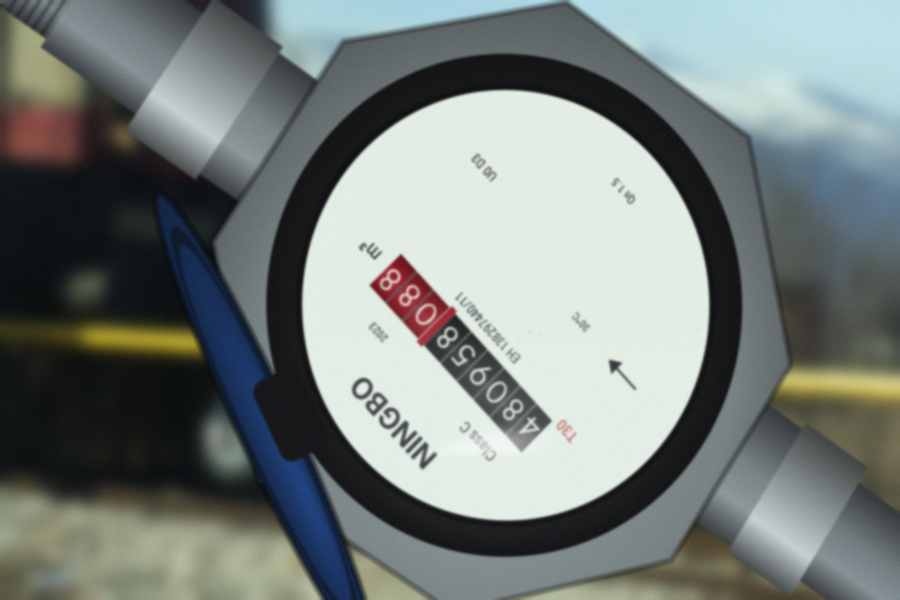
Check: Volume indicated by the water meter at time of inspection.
480958.088 m³
